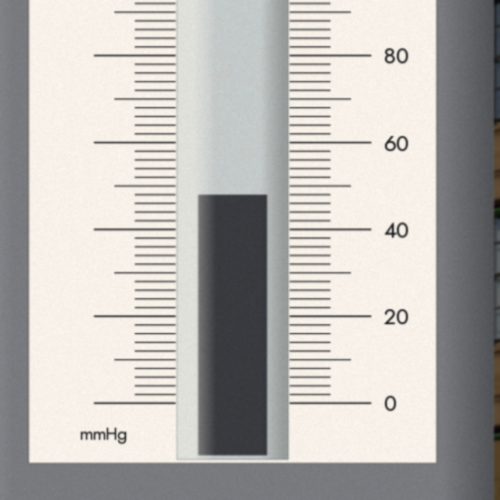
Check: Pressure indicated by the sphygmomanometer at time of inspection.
48 mmHg
